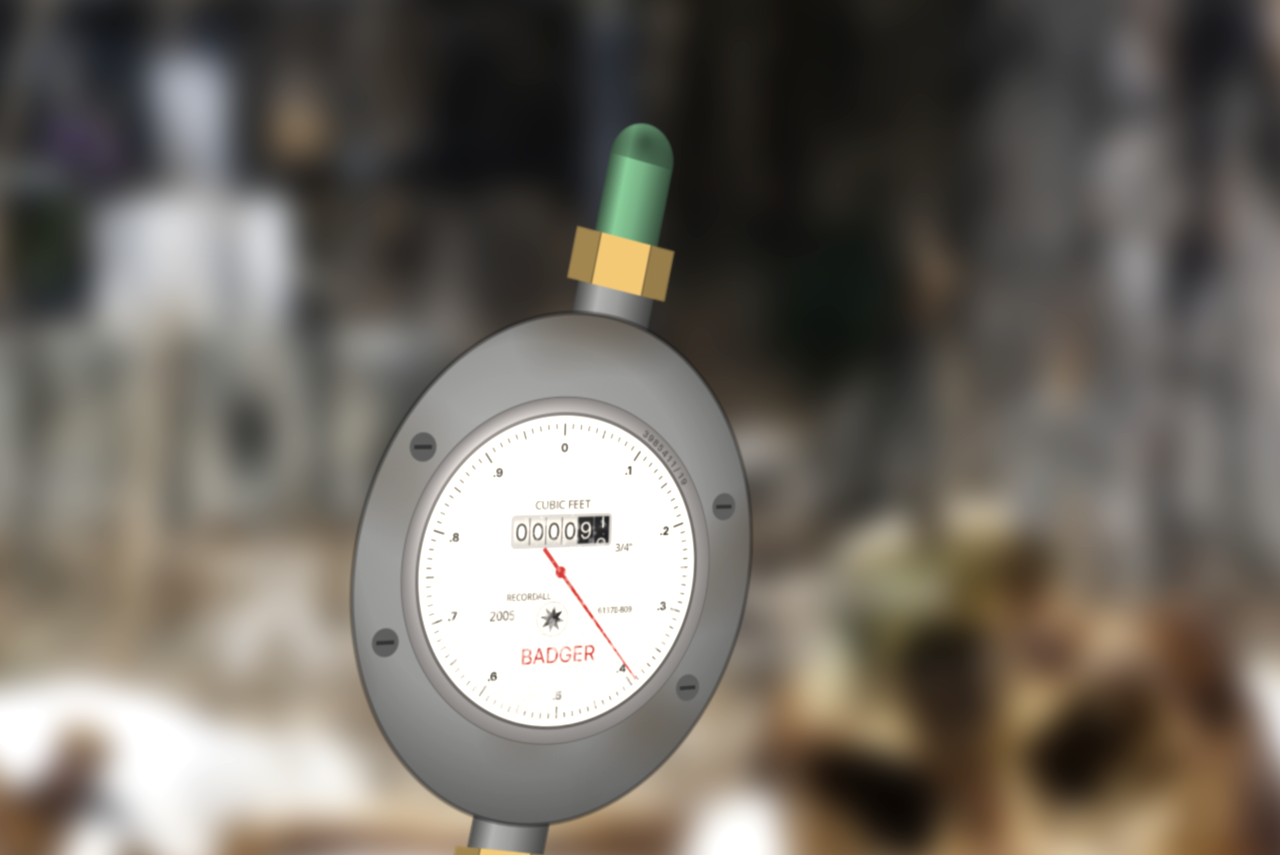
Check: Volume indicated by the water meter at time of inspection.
91.39 ft³
